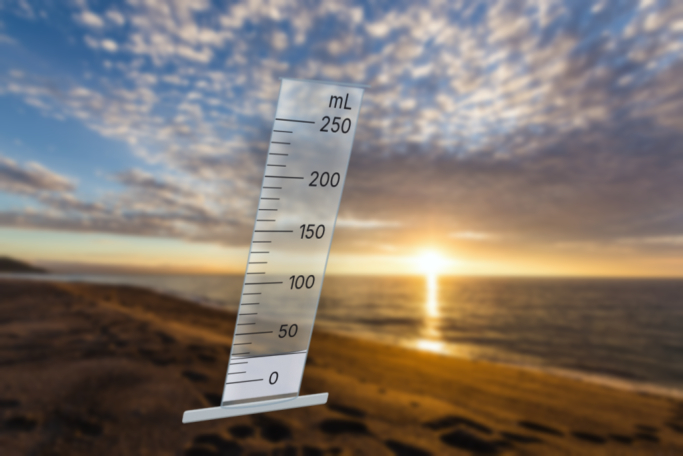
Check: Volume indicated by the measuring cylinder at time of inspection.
25 mL
